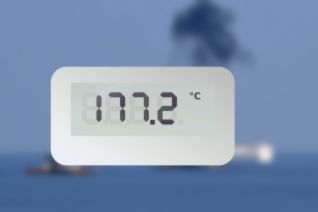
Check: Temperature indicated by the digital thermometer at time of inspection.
177.2 °C
